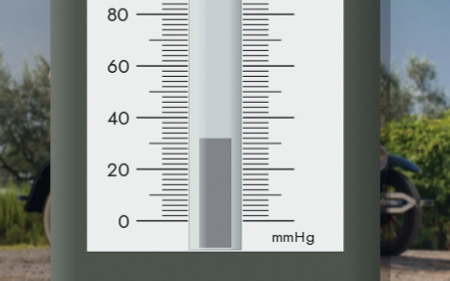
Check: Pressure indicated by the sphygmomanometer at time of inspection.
32 mmHg
